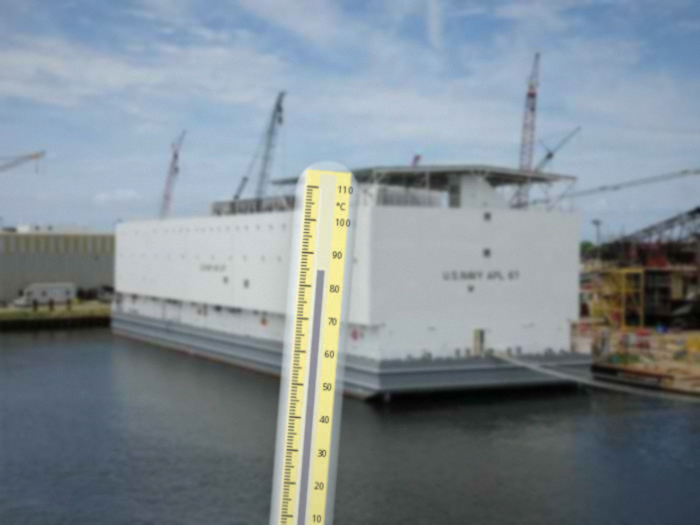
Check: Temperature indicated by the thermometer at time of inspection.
85 °C
